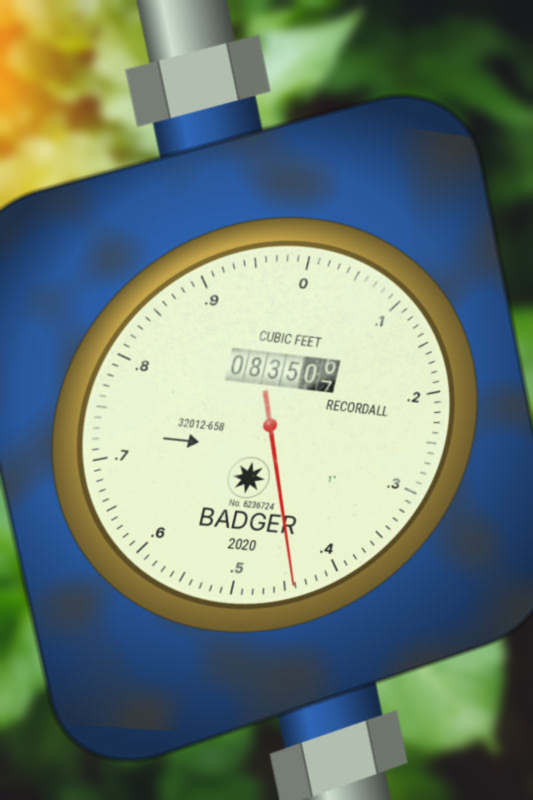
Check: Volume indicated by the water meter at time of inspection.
83506.44 ft³
